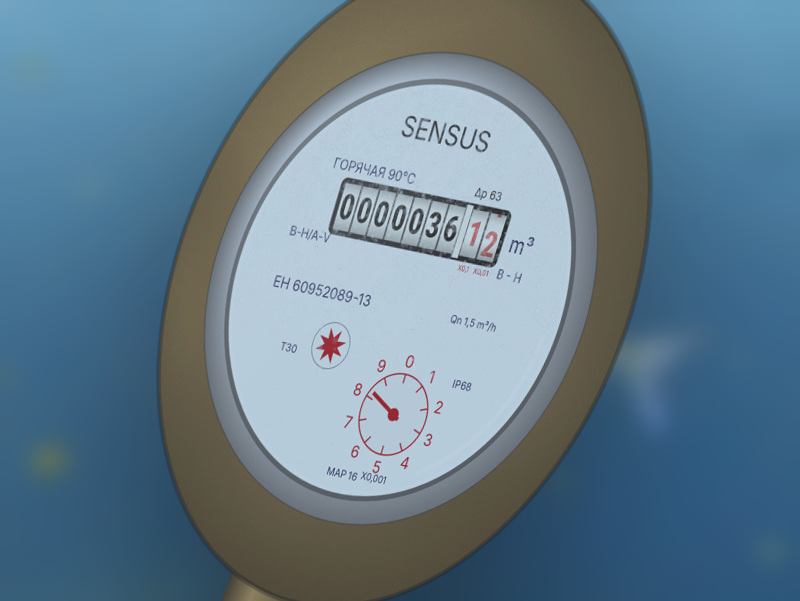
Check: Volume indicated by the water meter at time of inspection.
36.118 m³
